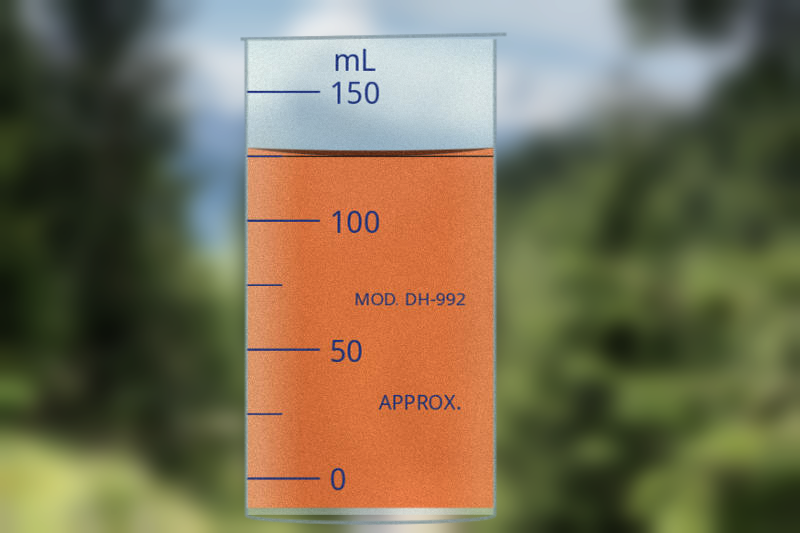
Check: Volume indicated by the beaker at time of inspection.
125 mL
